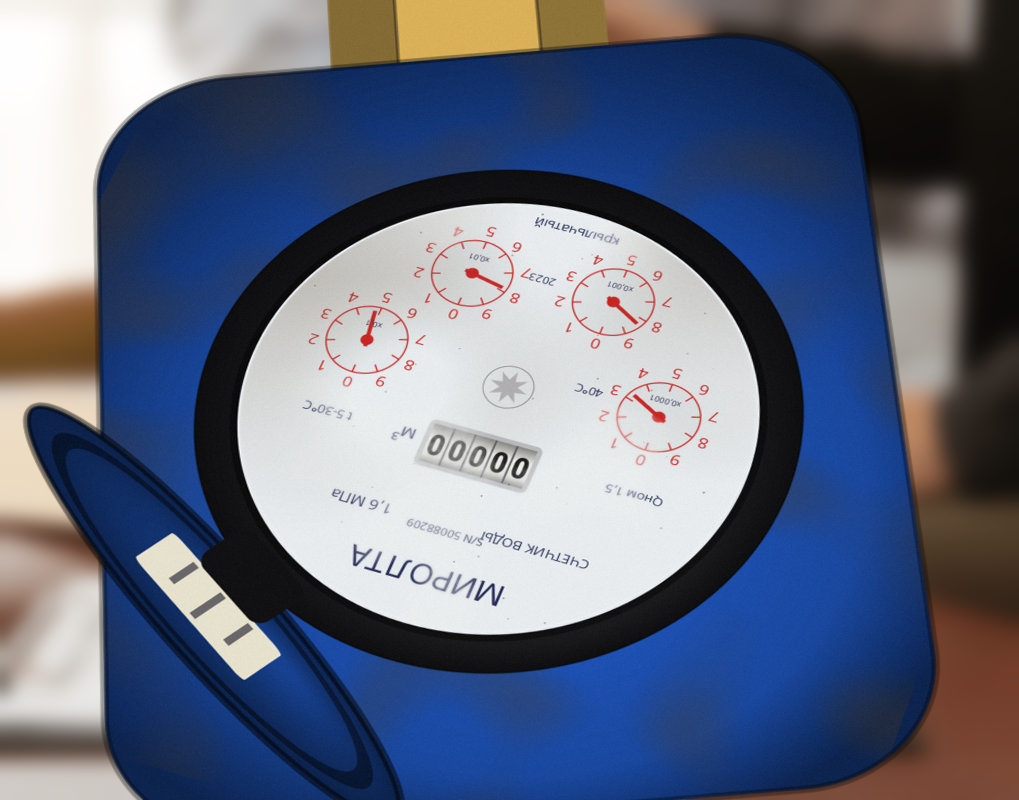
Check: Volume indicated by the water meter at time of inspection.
0.4783 m³
